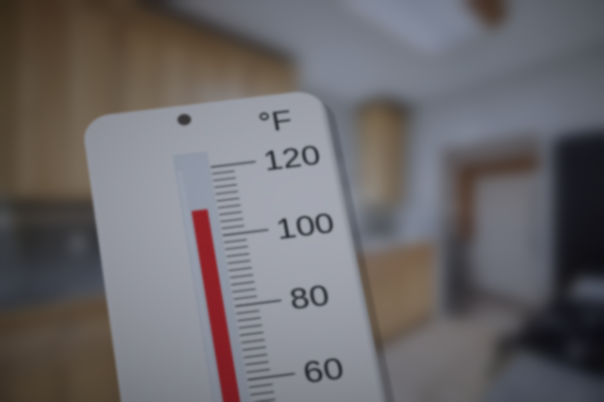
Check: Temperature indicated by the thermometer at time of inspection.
108 °F
